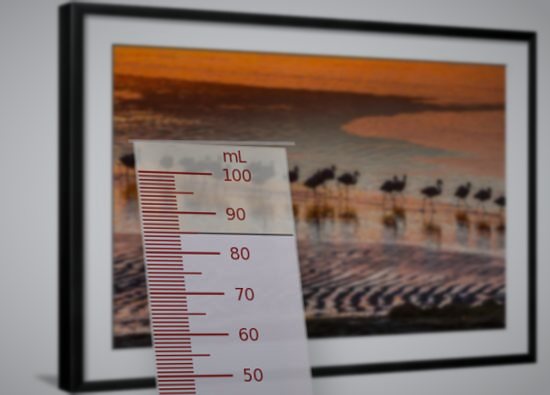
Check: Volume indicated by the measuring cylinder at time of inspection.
85 mL
